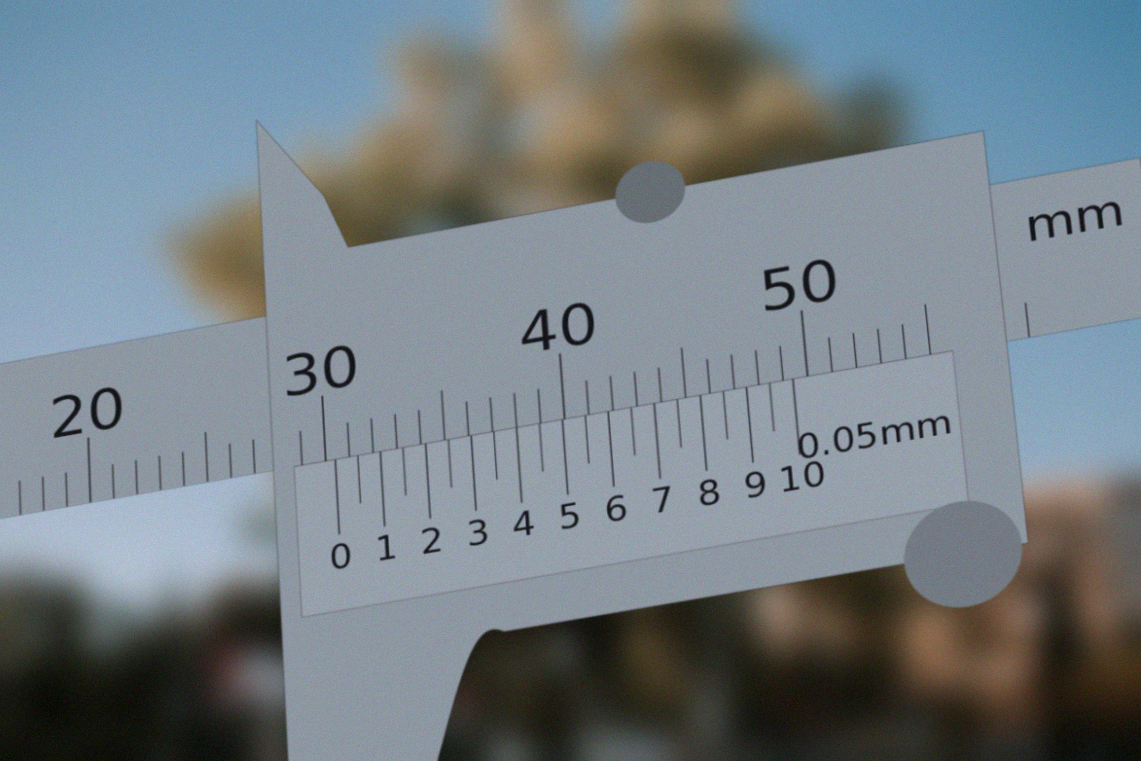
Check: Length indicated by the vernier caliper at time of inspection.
30.4 mm
